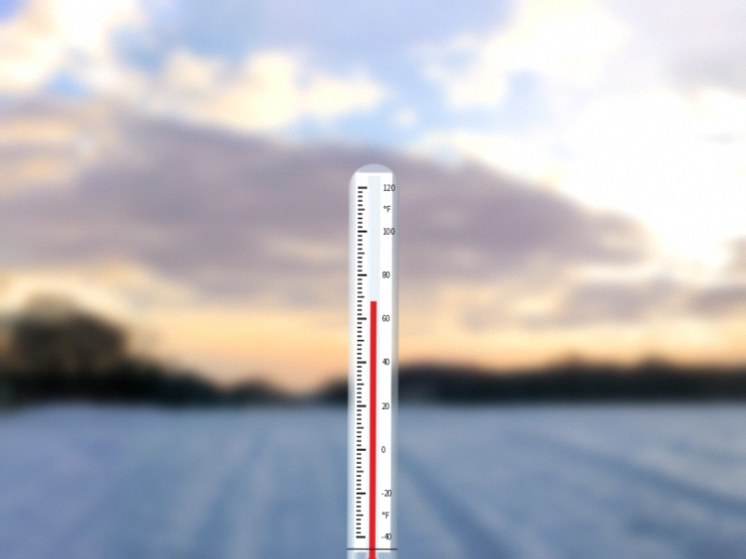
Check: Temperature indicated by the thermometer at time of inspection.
68 °F
